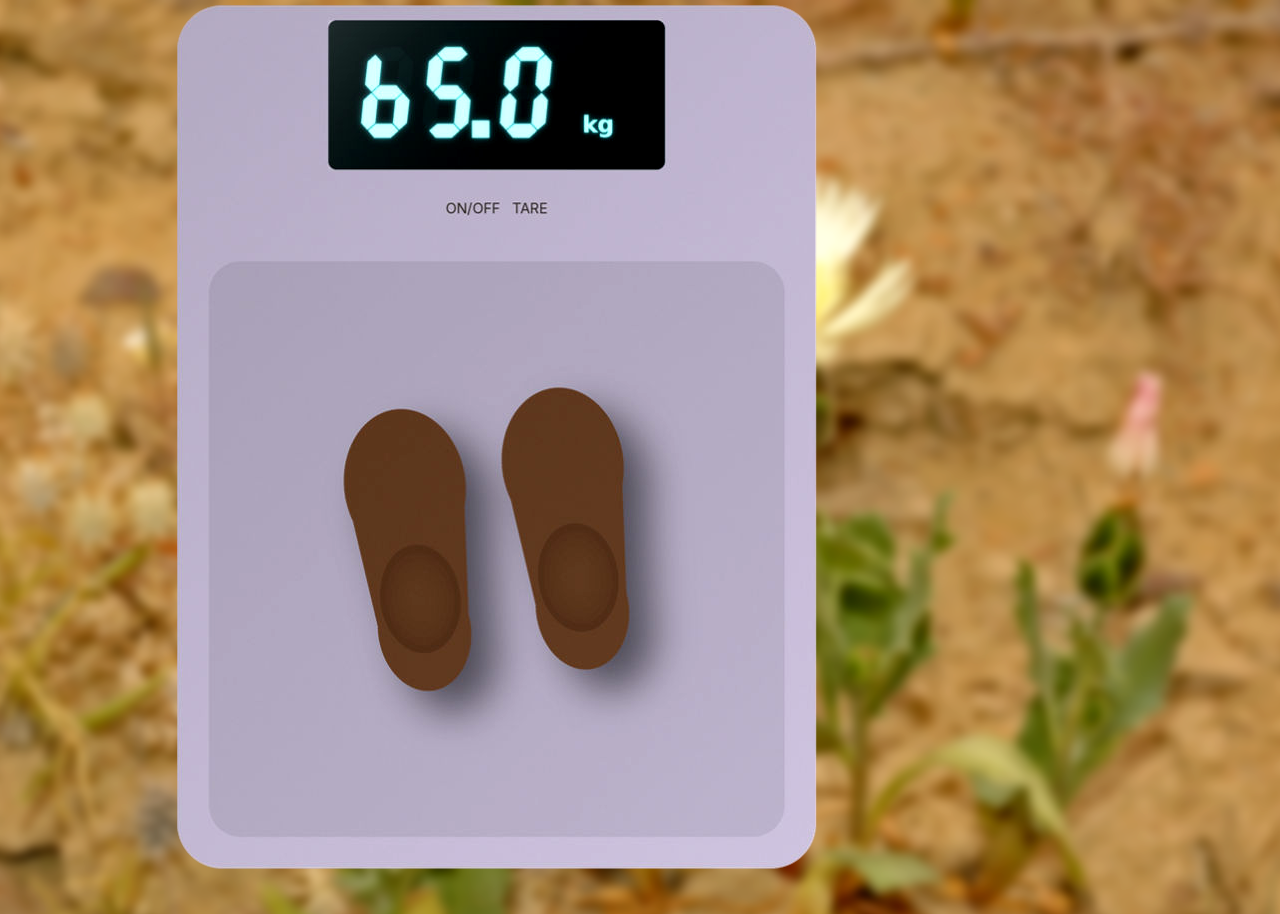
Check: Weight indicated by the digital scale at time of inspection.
65.0 kg
